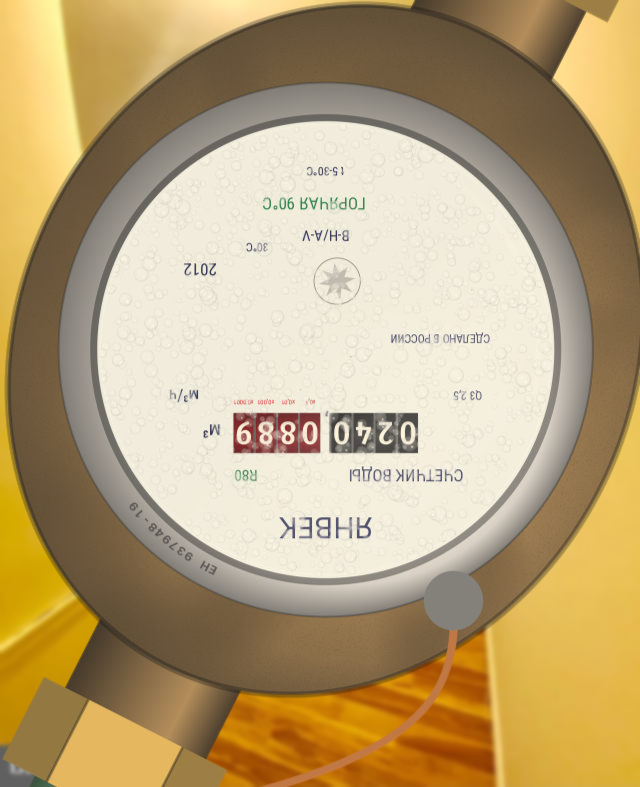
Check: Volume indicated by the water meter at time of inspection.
240.0889 m³
